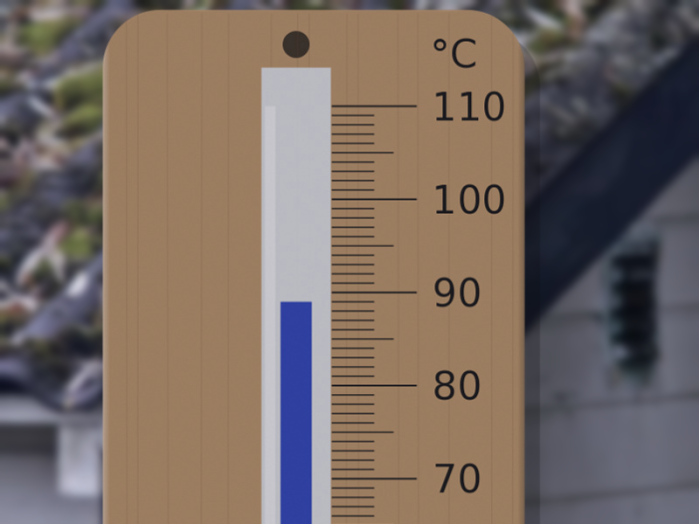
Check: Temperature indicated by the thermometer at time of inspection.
89 °C
